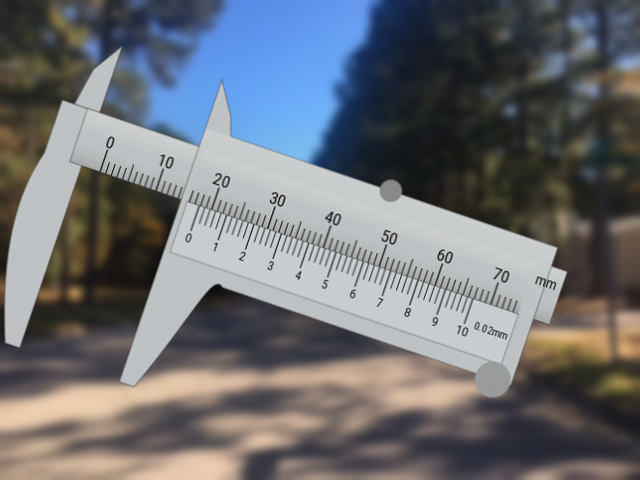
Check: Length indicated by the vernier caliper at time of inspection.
17.8 mm
